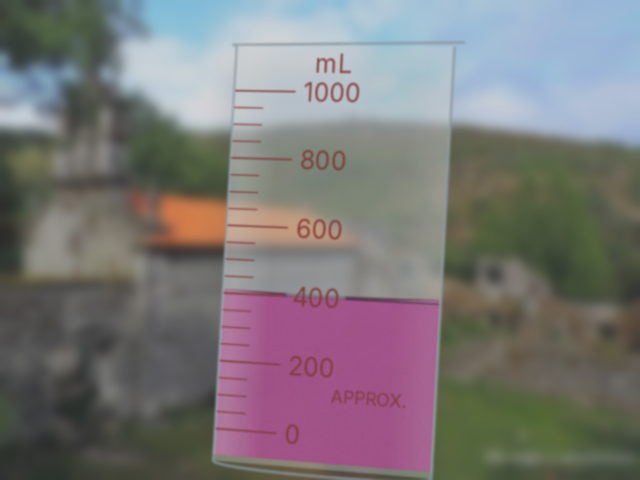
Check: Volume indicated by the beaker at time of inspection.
400 mL
